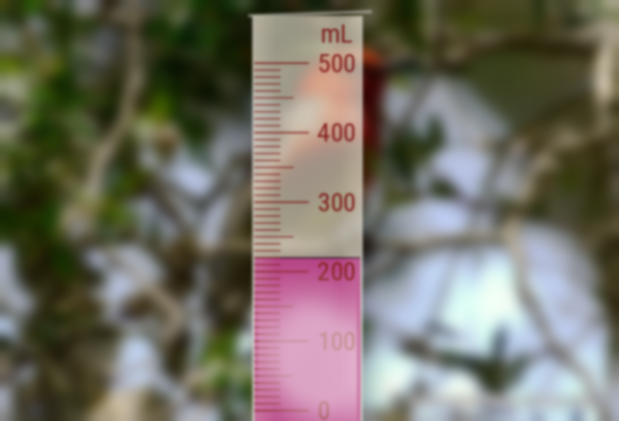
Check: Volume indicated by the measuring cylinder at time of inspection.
220 mL
